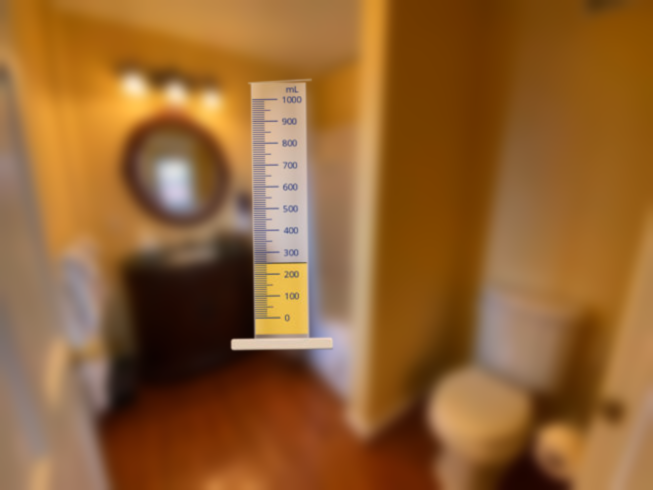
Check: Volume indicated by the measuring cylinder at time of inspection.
250 mL
